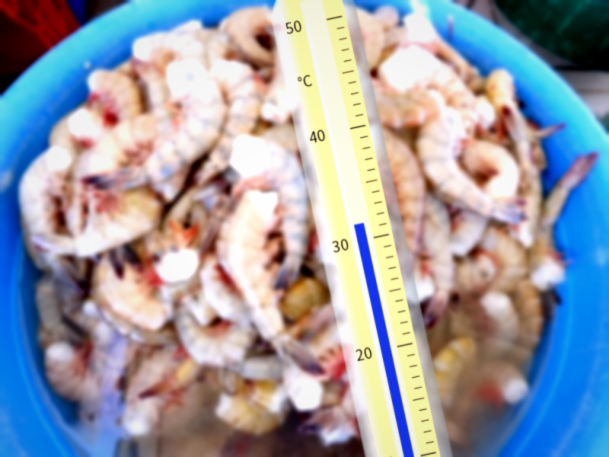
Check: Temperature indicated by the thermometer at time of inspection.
31.5 °C
